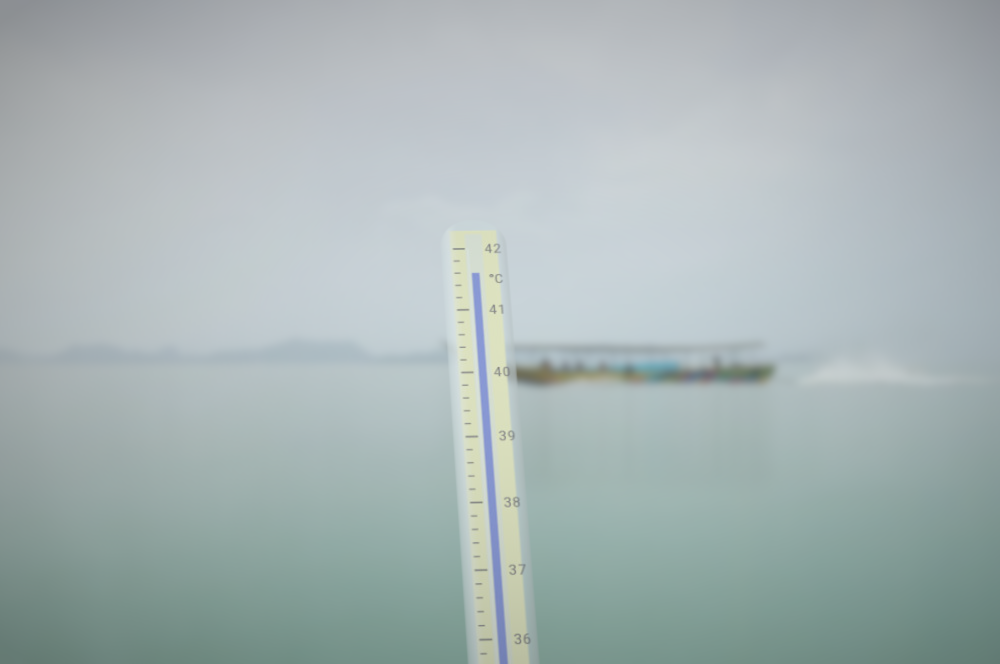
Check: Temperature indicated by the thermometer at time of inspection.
41.6 °C
